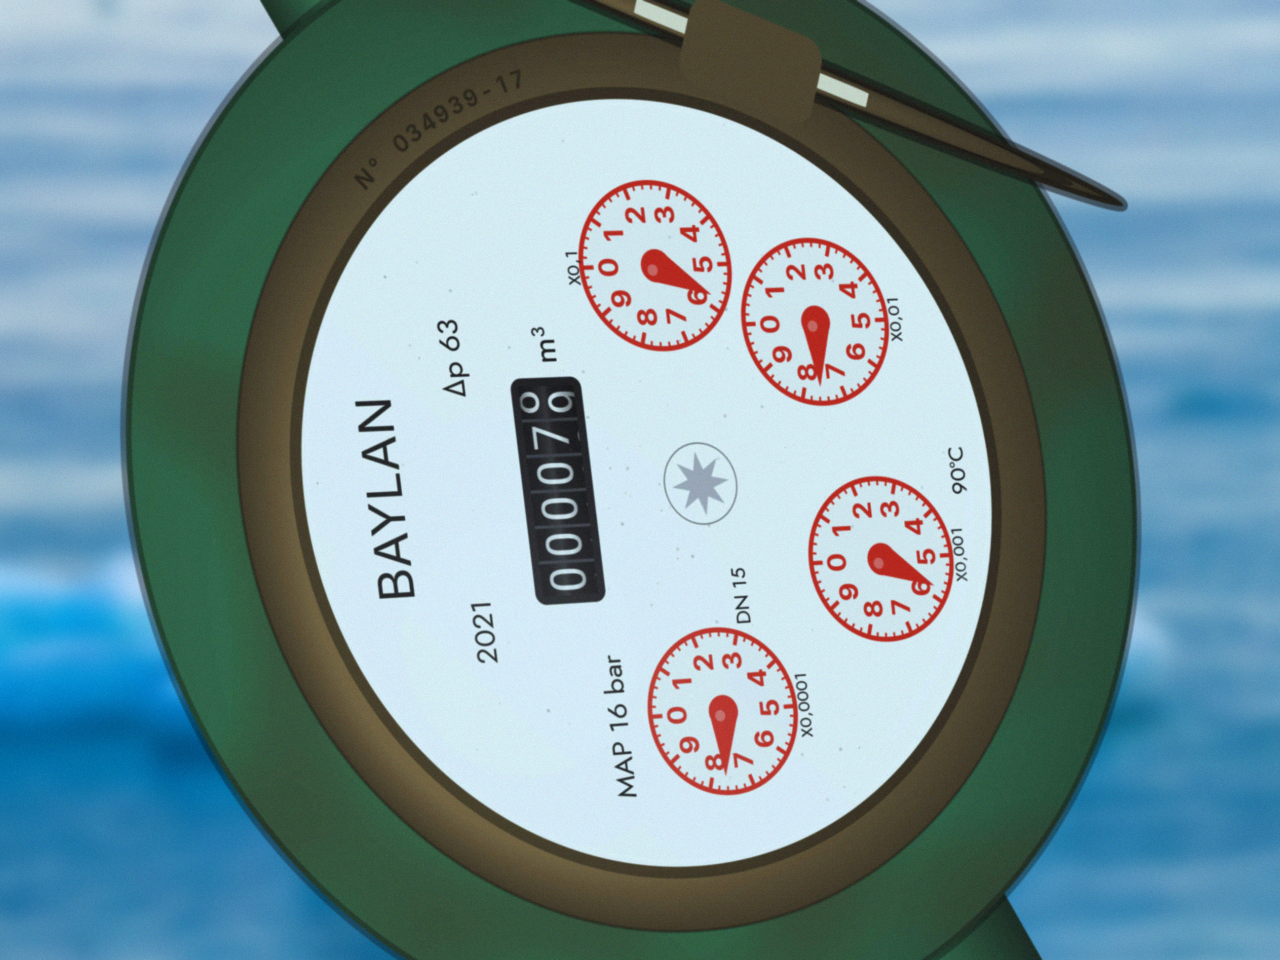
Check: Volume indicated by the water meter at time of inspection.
78.5757 m³
